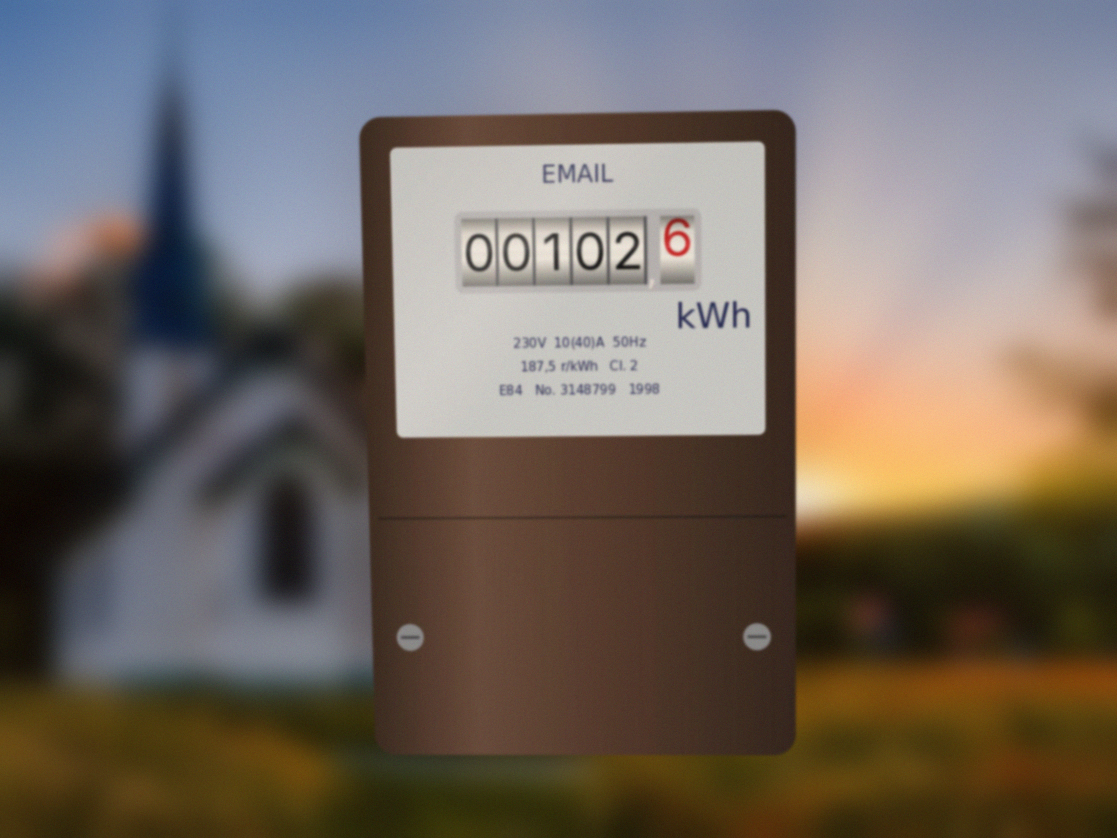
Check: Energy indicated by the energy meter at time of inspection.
102.6 kWh
